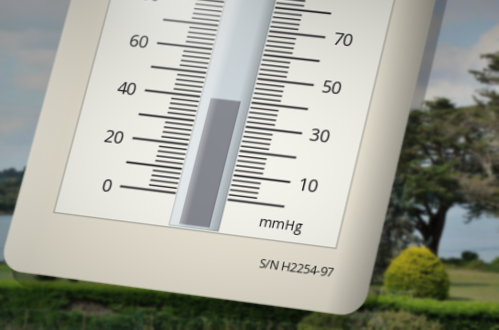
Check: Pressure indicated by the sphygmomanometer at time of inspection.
40 mmHg
